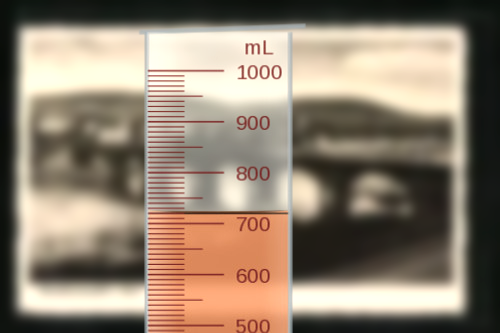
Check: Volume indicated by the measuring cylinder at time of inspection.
720 mL
